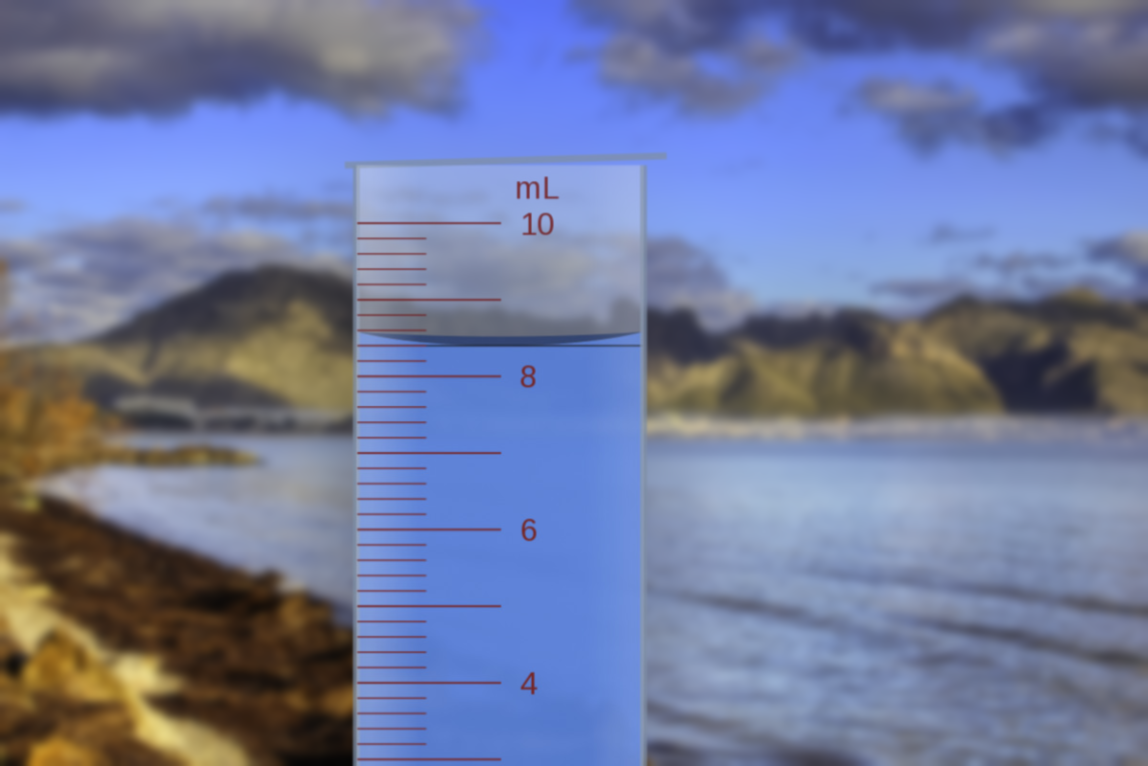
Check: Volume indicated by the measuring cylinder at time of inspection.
8.4 mL
